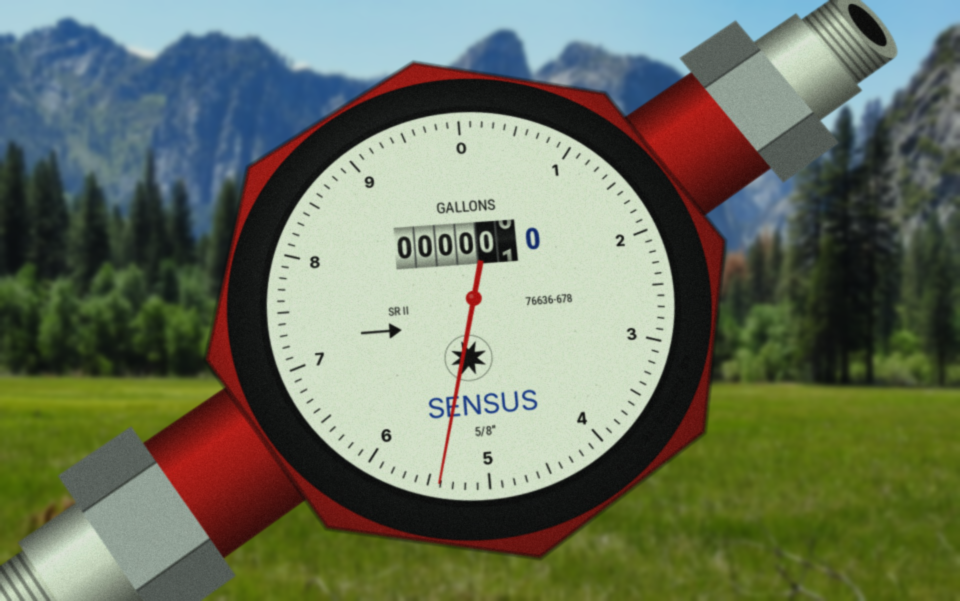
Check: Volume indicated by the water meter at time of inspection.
5.4 gal
